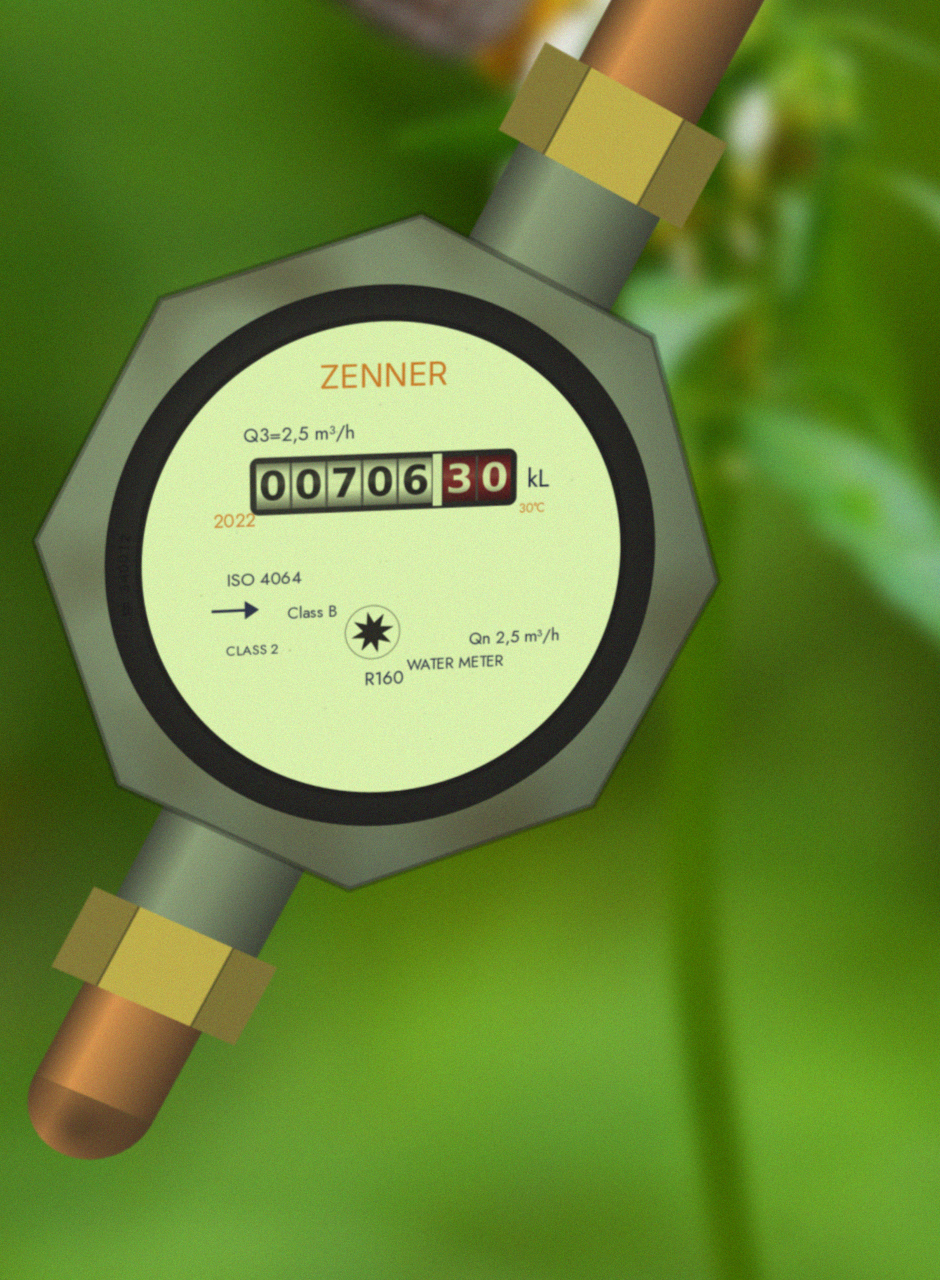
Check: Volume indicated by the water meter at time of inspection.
706.30 kL
